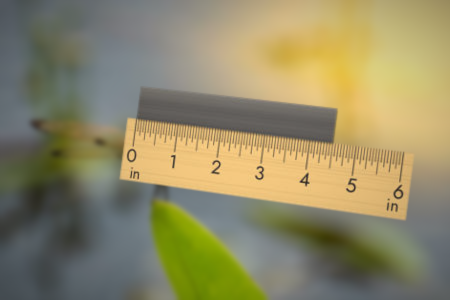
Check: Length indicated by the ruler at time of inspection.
4.5 in
